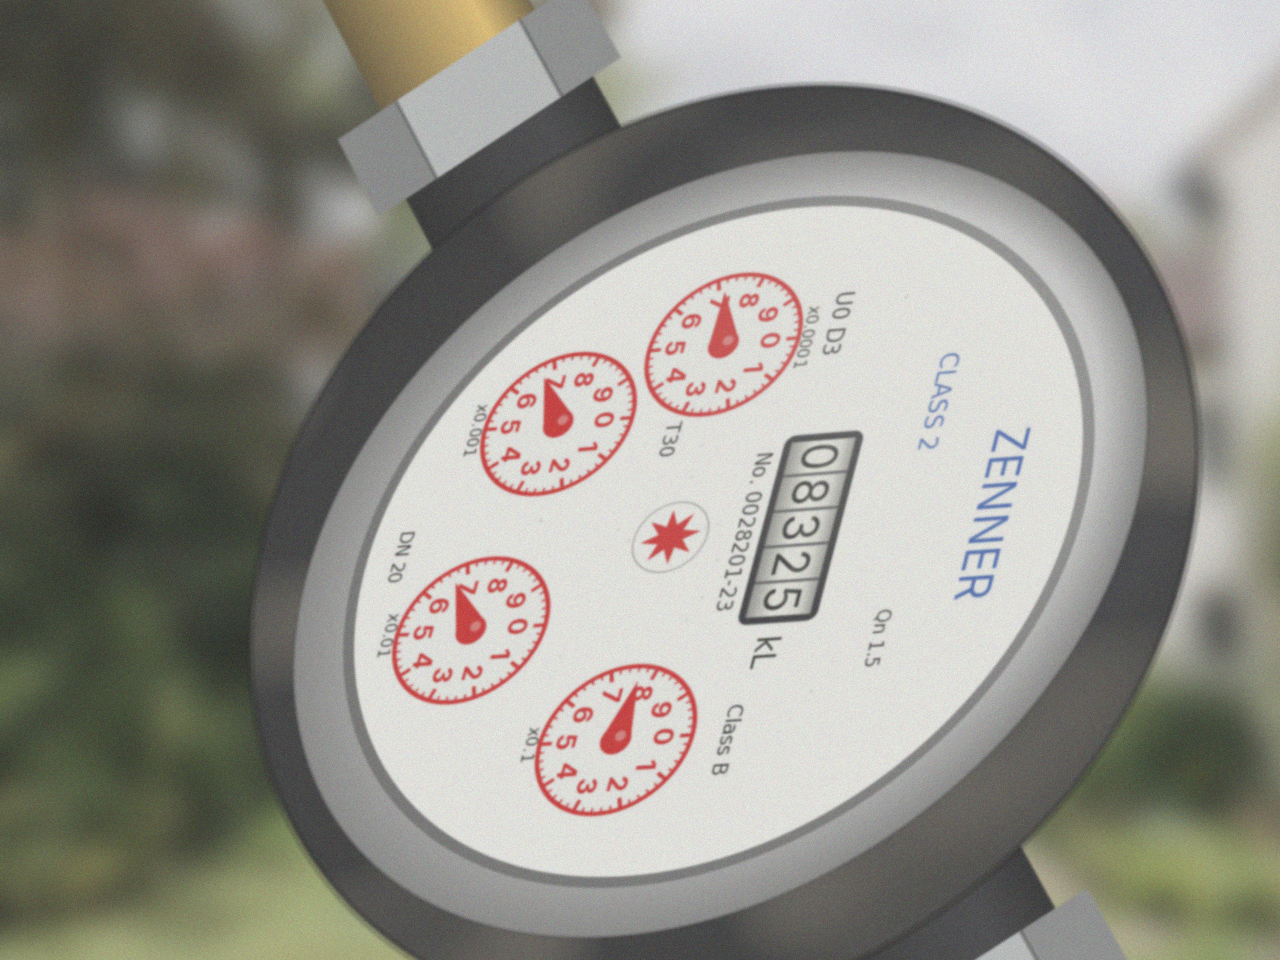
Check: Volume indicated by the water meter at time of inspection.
8325.7667 kL
